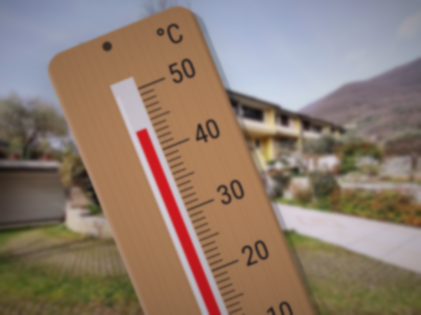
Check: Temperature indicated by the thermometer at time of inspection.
44 °C
